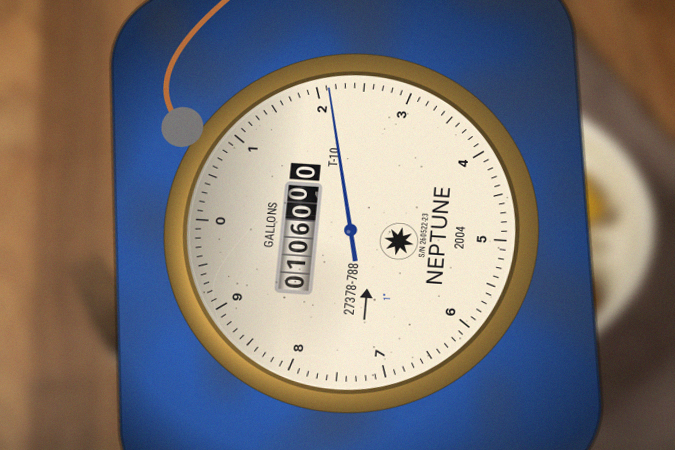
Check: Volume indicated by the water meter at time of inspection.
106002.1 gal
